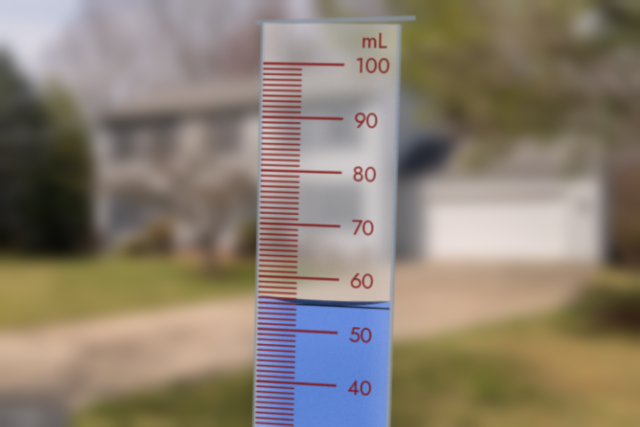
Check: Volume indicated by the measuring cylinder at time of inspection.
55 mL
